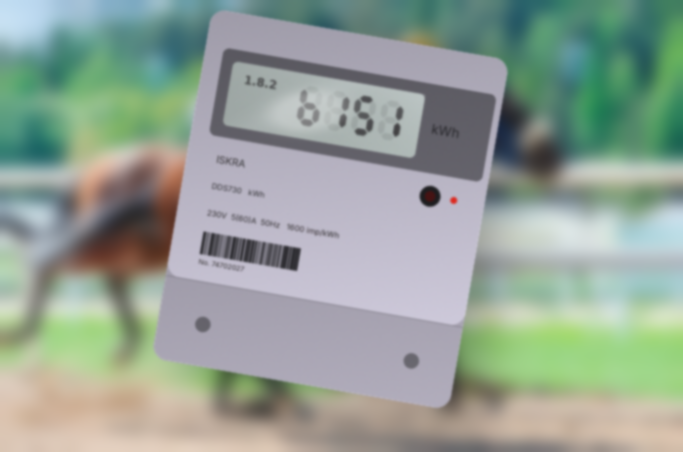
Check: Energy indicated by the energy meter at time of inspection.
6151 kWh
